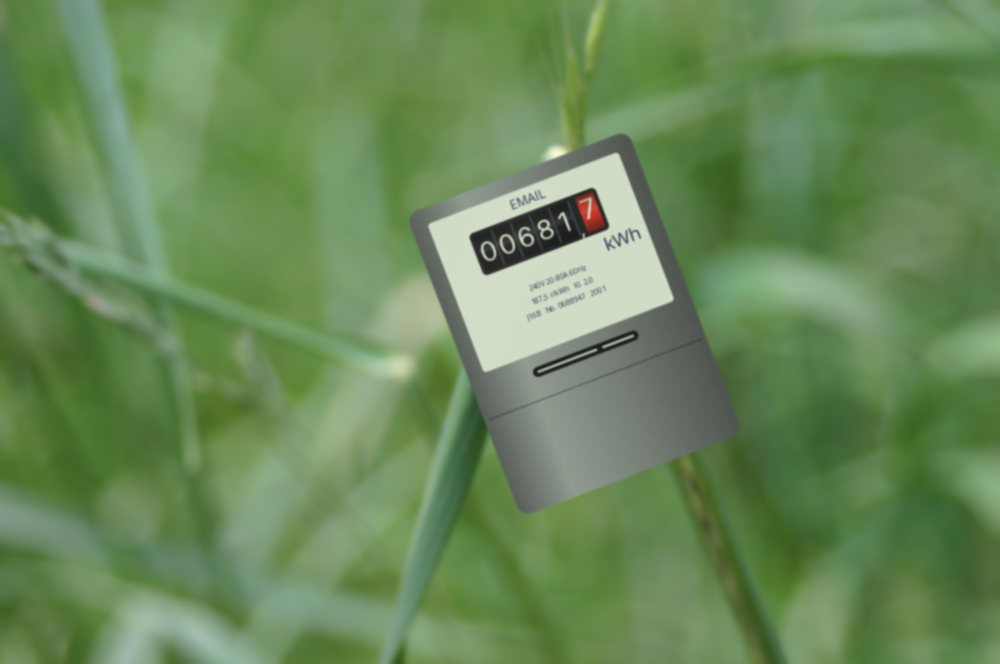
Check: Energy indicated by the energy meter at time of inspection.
681.7 kWh
